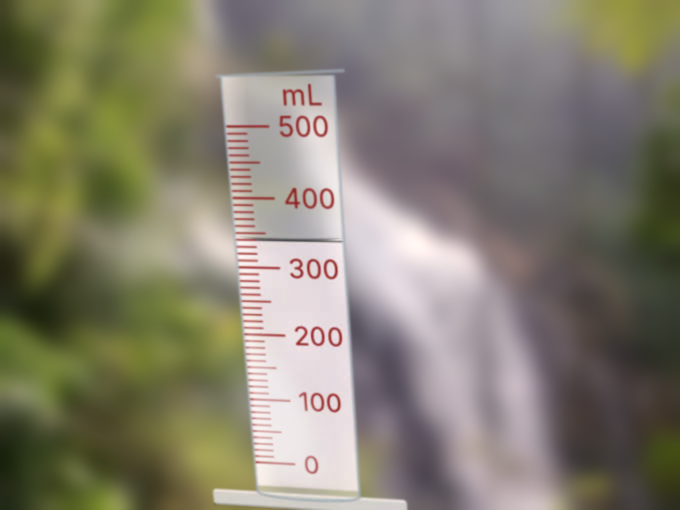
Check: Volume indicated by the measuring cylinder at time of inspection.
340 mL
